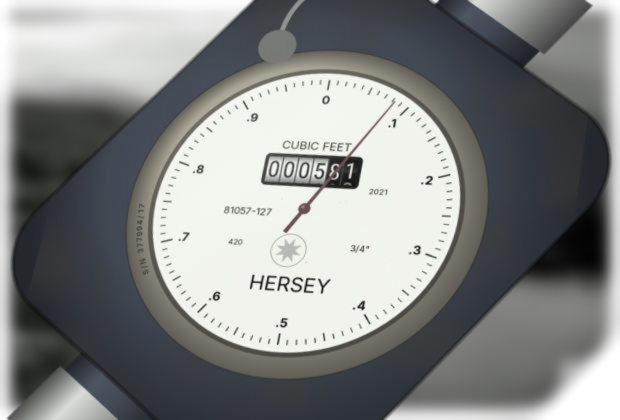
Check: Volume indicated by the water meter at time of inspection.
581.08 ft³
